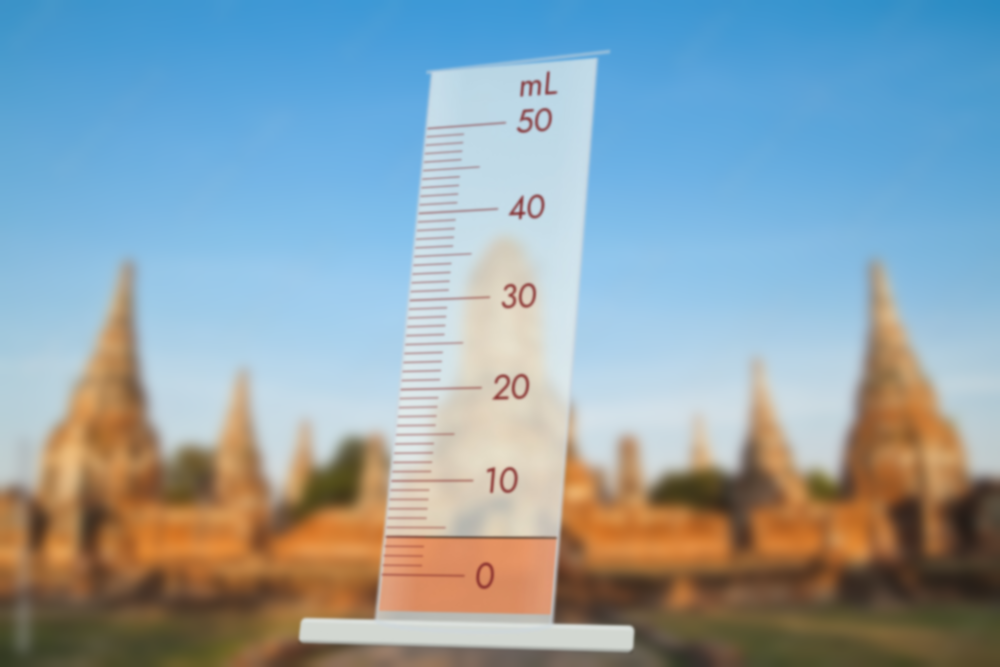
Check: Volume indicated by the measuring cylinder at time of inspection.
4 mL
